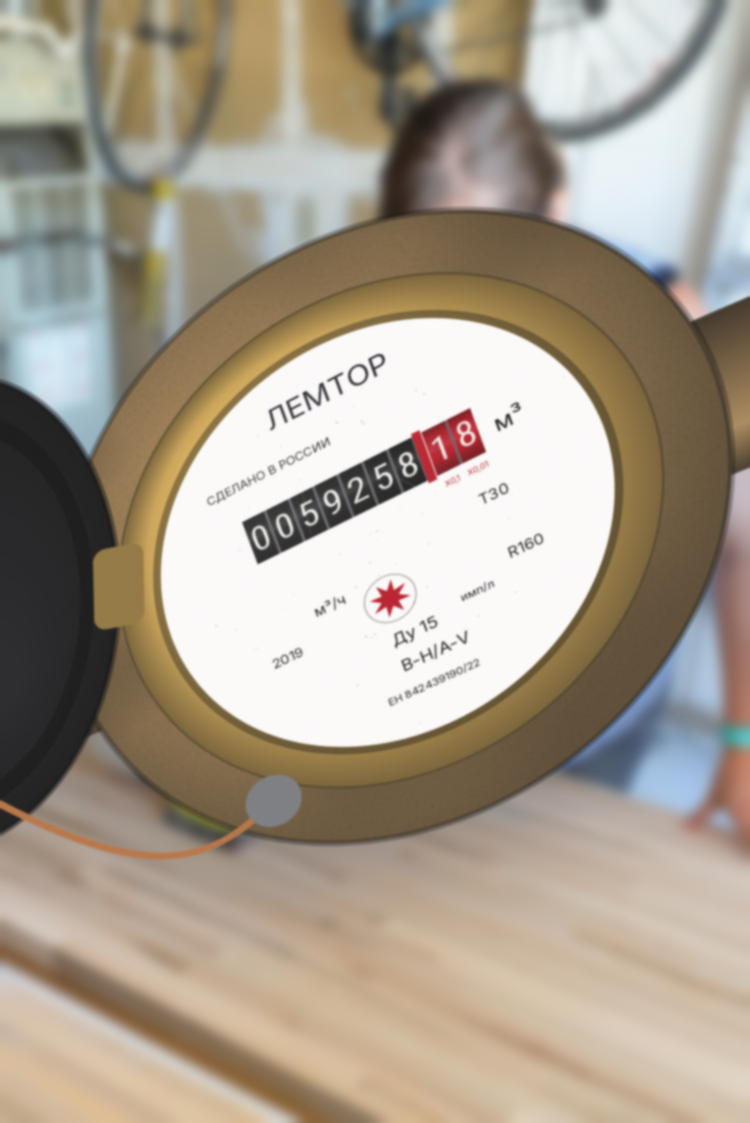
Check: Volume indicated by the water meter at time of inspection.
59258.18 m³
